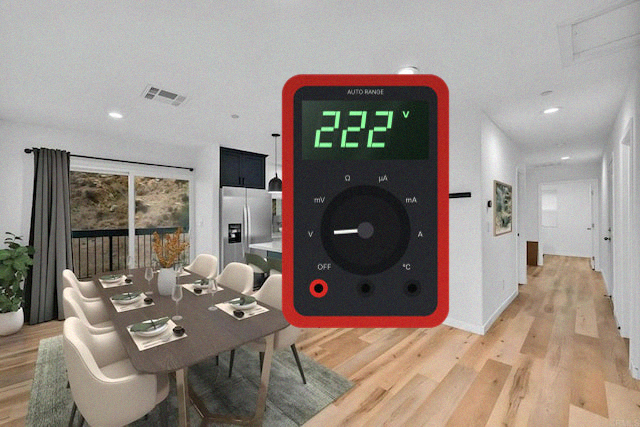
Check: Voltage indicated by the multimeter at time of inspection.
222 V
